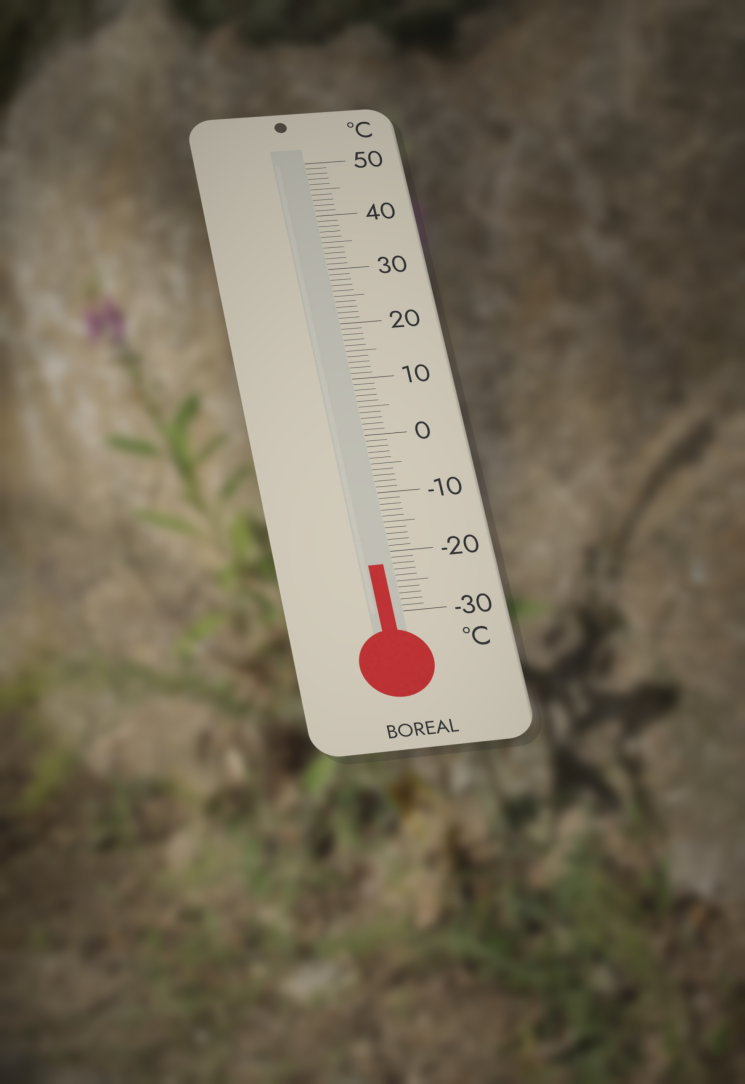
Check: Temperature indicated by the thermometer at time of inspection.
-22 °C
